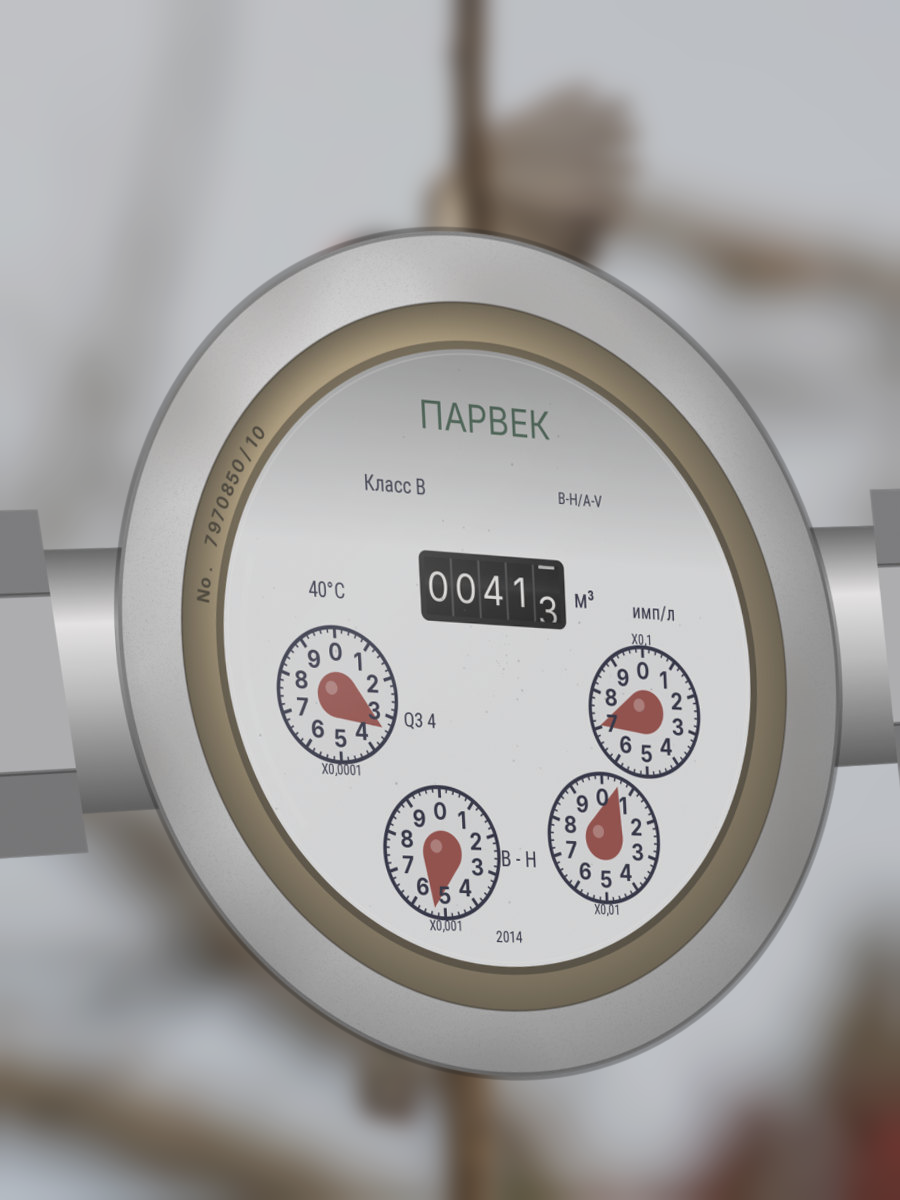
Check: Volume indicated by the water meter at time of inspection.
412.7053 m³
